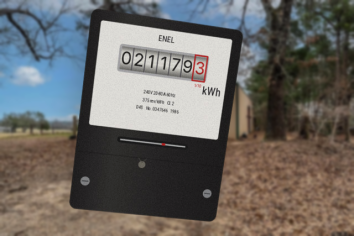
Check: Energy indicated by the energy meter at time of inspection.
21179.3 kWh
